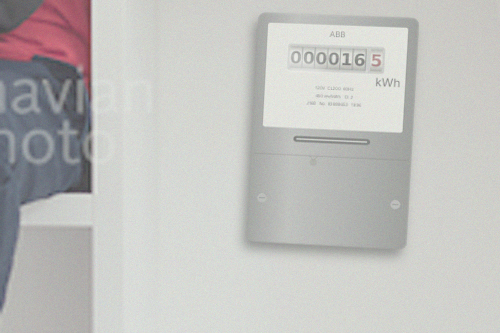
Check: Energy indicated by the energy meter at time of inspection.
16.5 kWh
